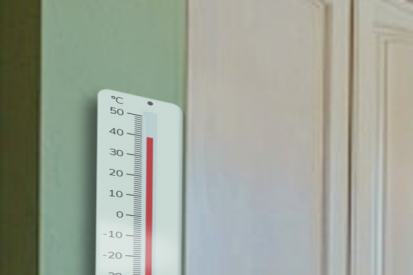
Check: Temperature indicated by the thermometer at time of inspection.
40 °C
